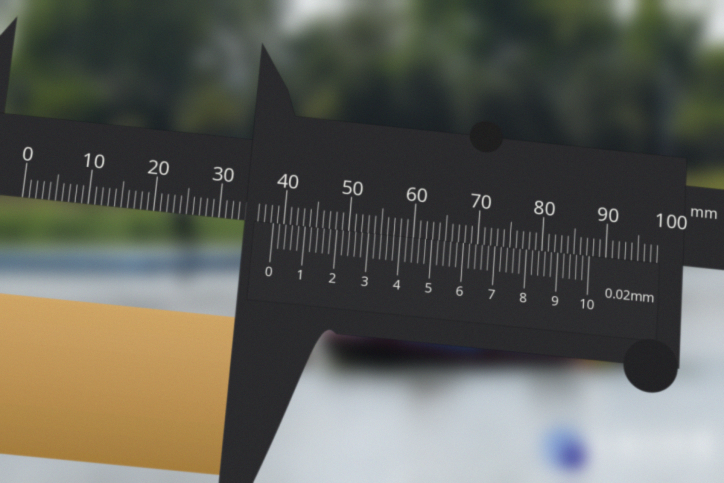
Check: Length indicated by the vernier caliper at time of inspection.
38.4 mm
